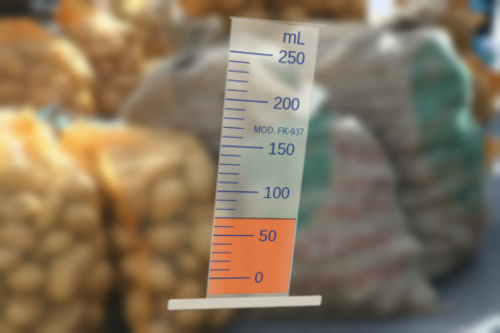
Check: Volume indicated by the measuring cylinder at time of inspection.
70 mL
